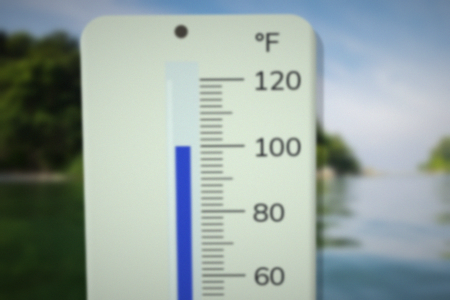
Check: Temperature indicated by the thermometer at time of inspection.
100 °F
